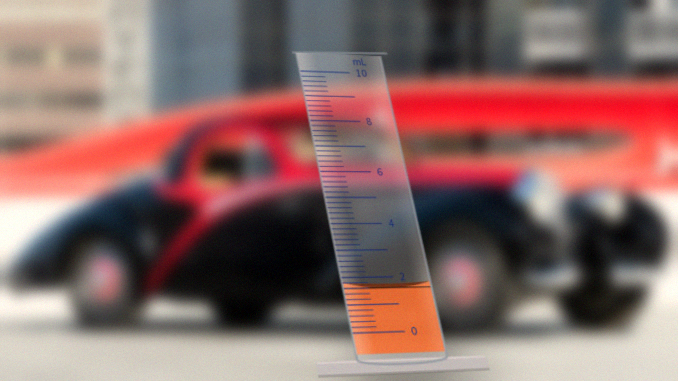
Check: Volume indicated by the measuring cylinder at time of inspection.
1.6 mL
